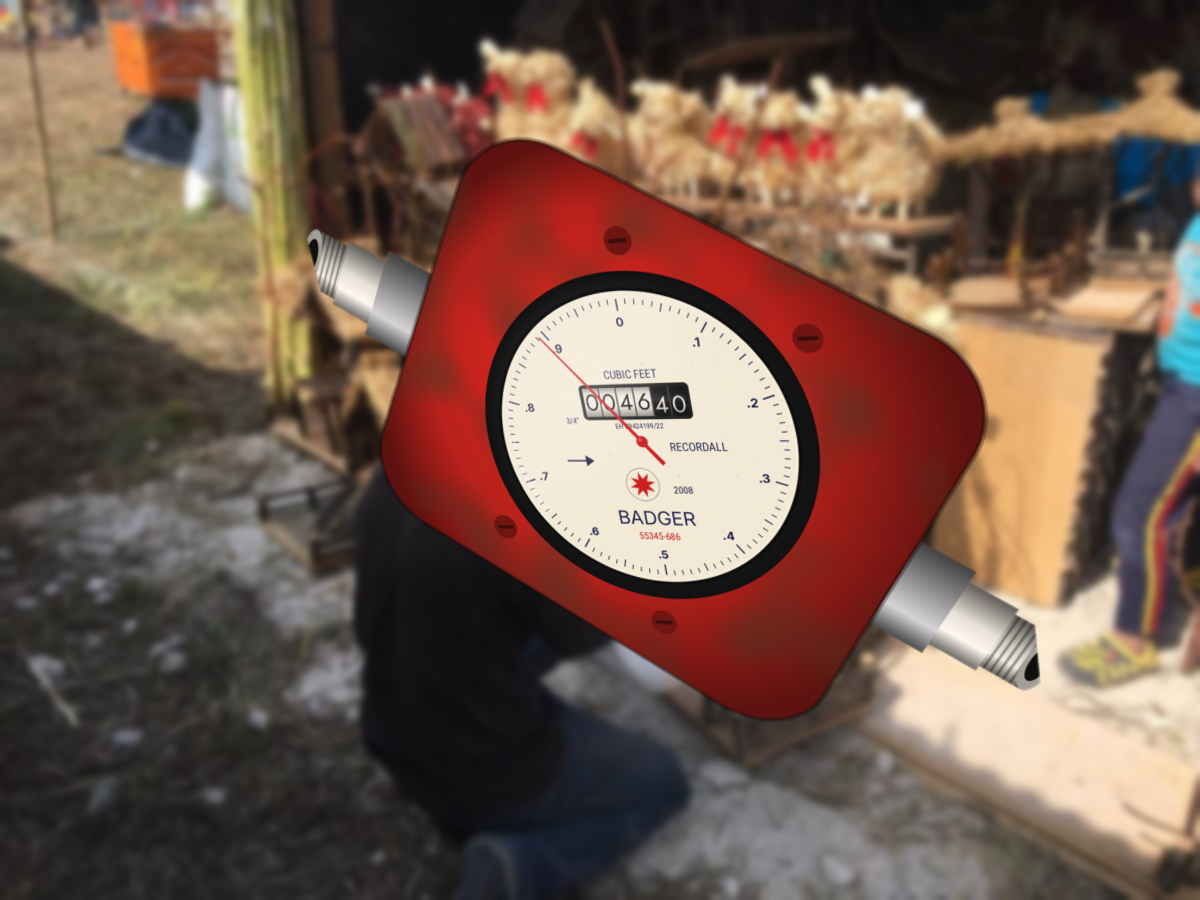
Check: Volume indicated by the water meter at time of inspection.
4639.89 ft³
